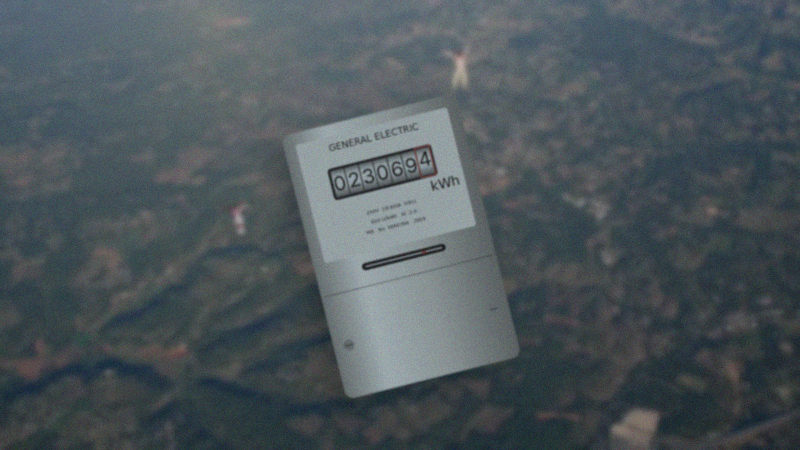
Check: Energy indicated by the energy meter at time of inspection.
23069.4 kWh
